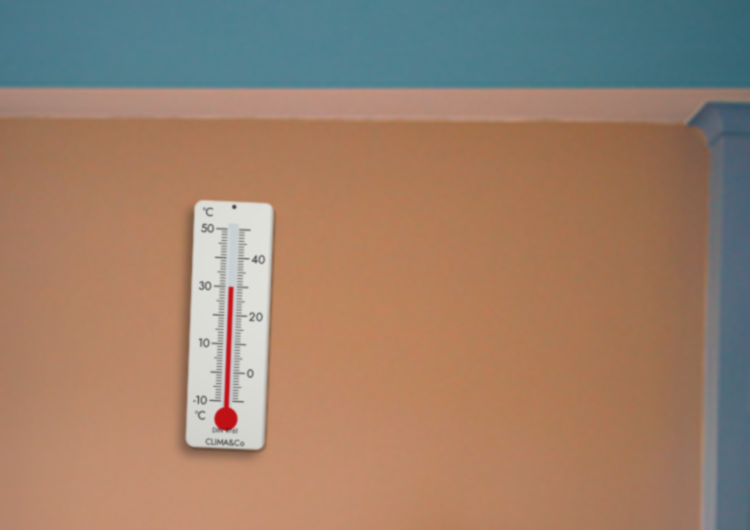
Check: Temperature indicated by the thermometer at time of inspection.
30 °C
